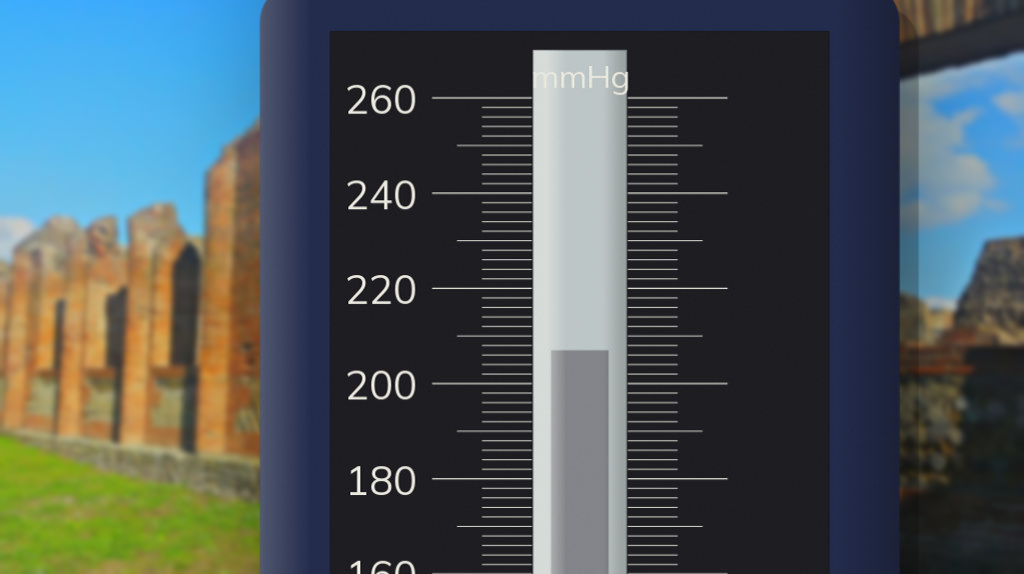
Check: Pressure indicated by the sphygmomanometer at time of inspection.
207 mmHg
